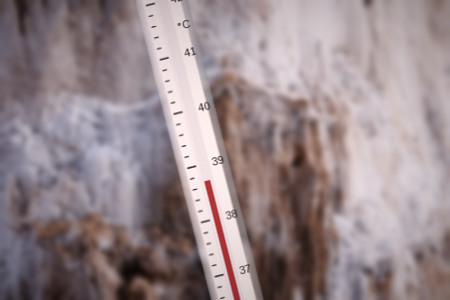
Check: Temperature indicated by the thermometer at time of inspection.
38.7 °C
